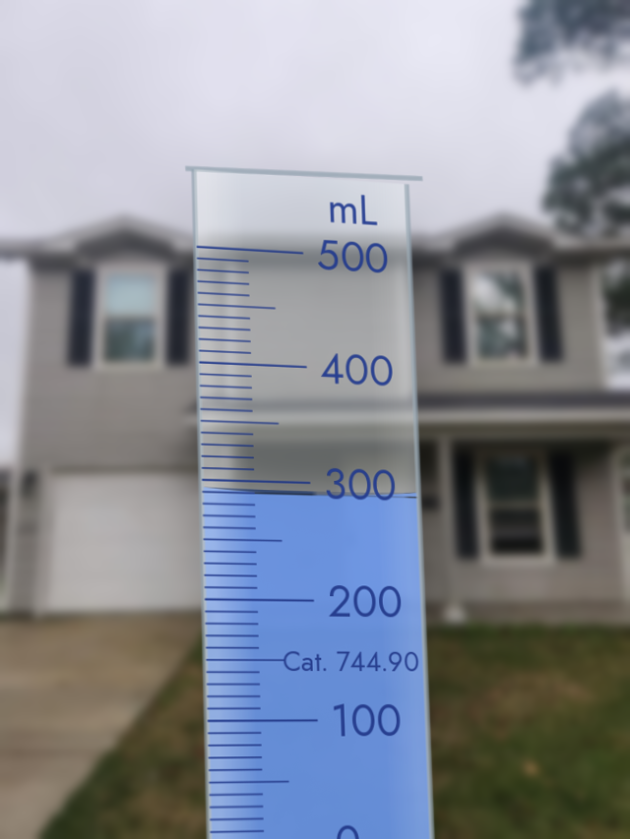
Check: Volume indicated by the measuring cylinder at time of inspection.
290 mL
